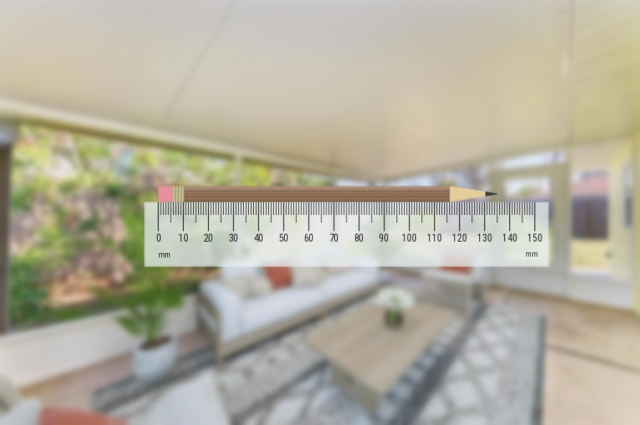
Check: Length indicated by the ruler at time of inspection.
135 mm
